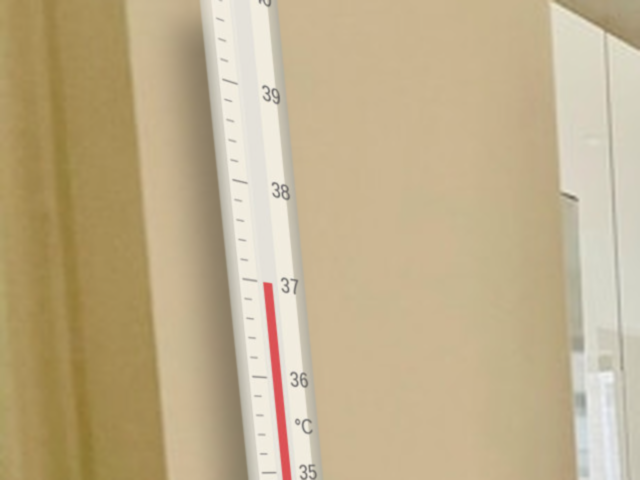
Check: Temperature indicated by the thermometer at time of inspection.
37 °C
